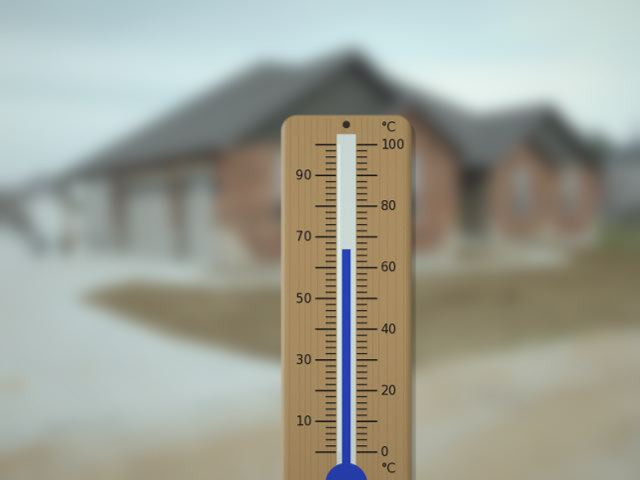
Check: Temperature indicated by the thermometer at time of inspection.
66 °C
